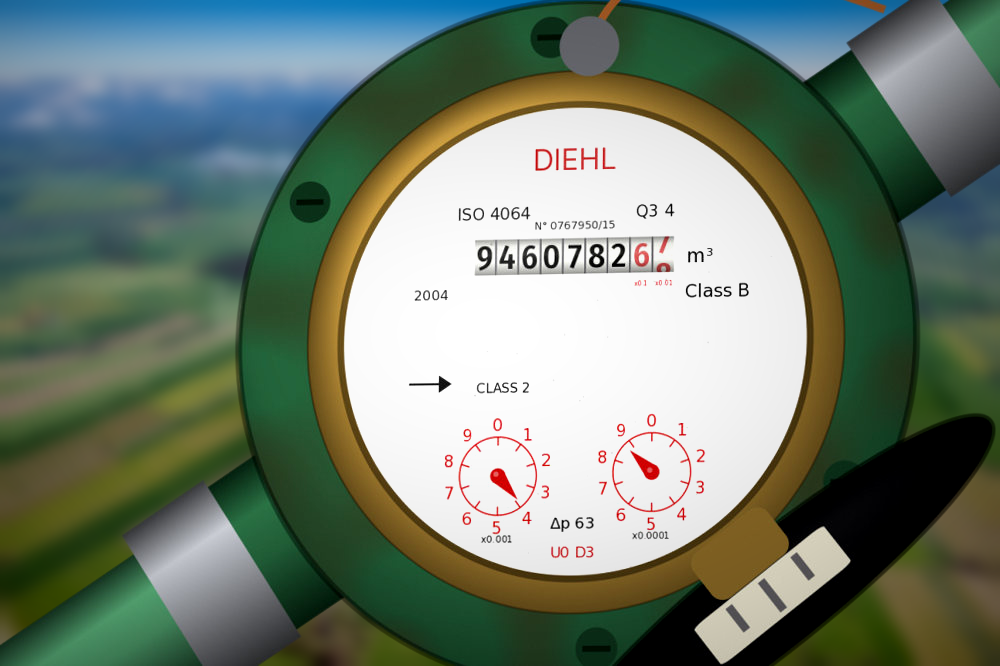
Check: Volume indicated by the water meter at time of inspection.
9460782.6738 m³
